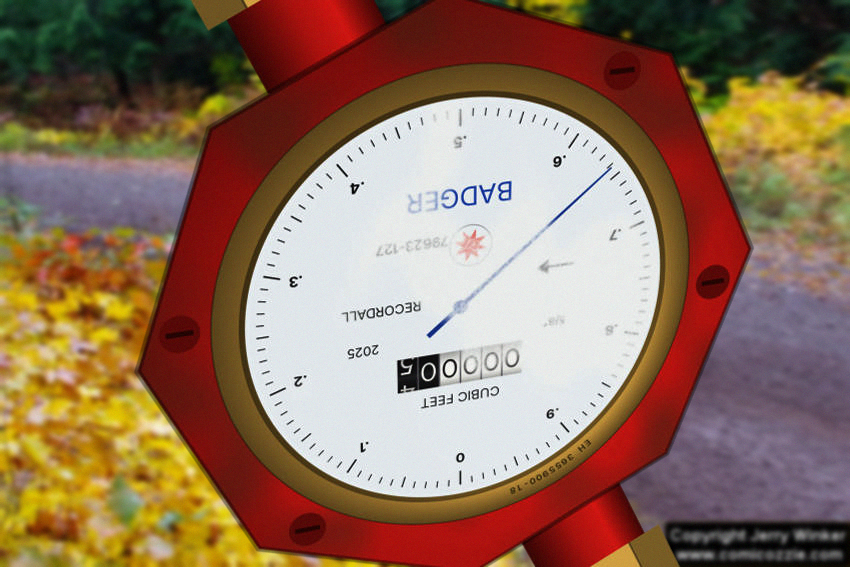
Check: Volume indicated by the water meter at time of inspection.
4.64 ft³
